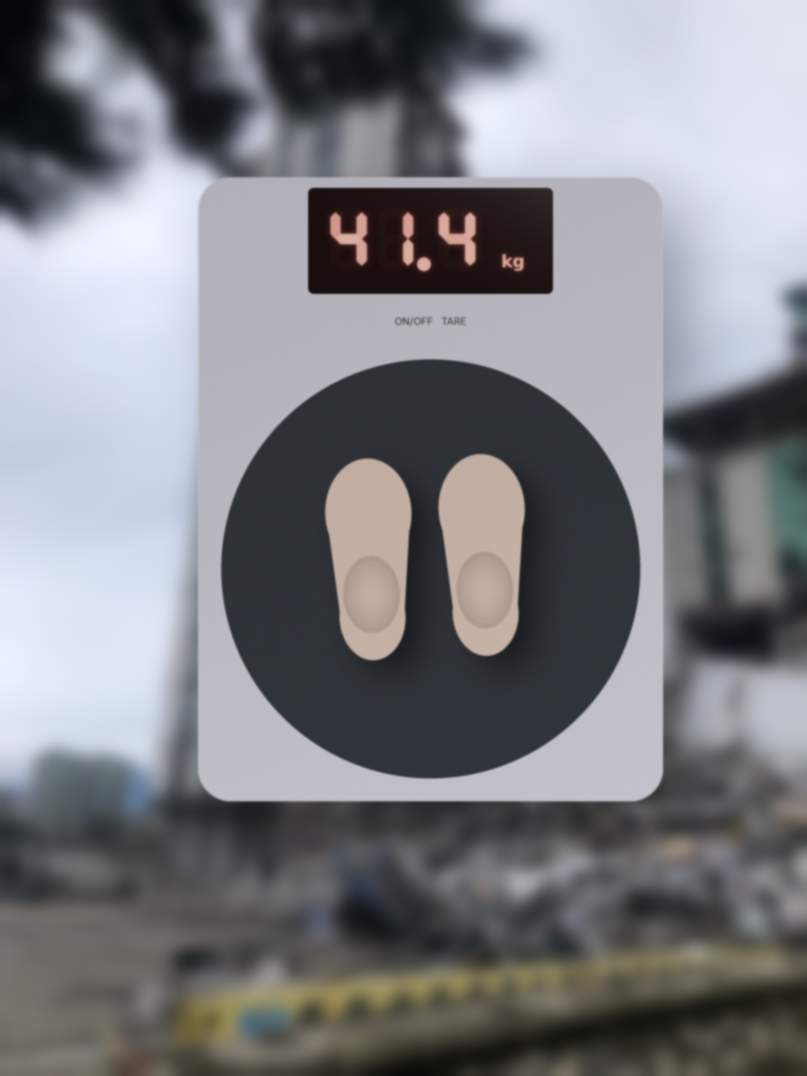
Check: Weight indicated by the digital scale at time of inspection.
41.4 kg
